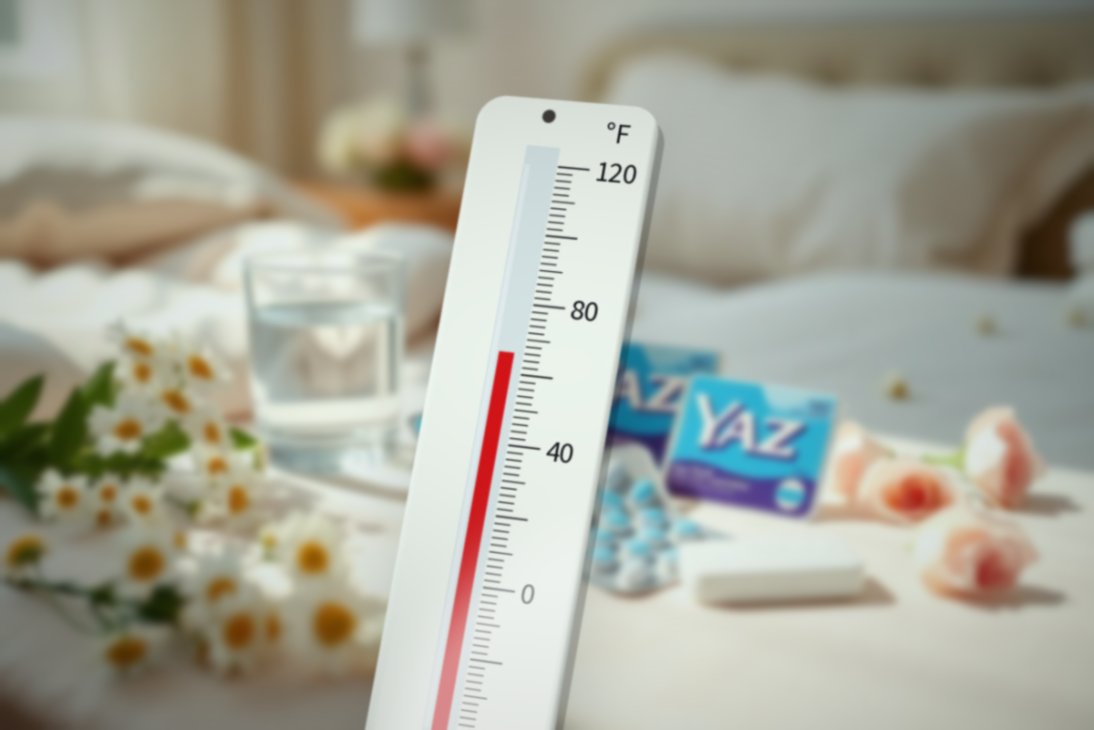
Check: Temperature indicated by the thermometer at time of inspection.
66 °F
